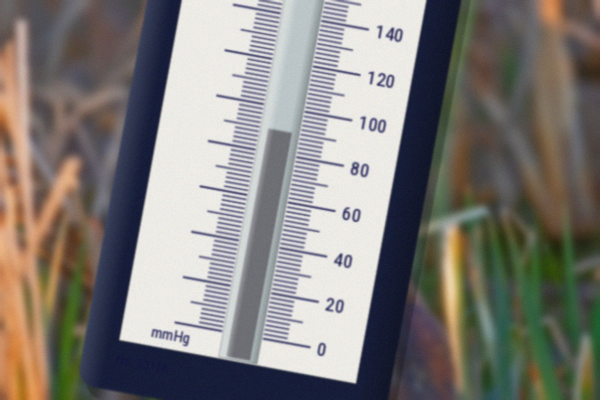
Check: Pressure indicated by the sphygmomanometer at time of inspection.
90 mmHg
